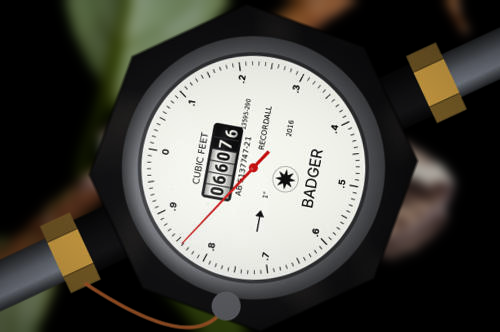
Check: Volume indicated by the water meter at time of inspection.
66075.84 ft³
